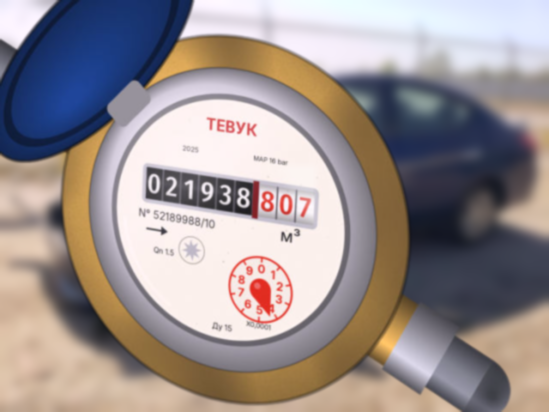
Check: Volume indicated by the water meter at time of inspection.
21938.8074 m³
